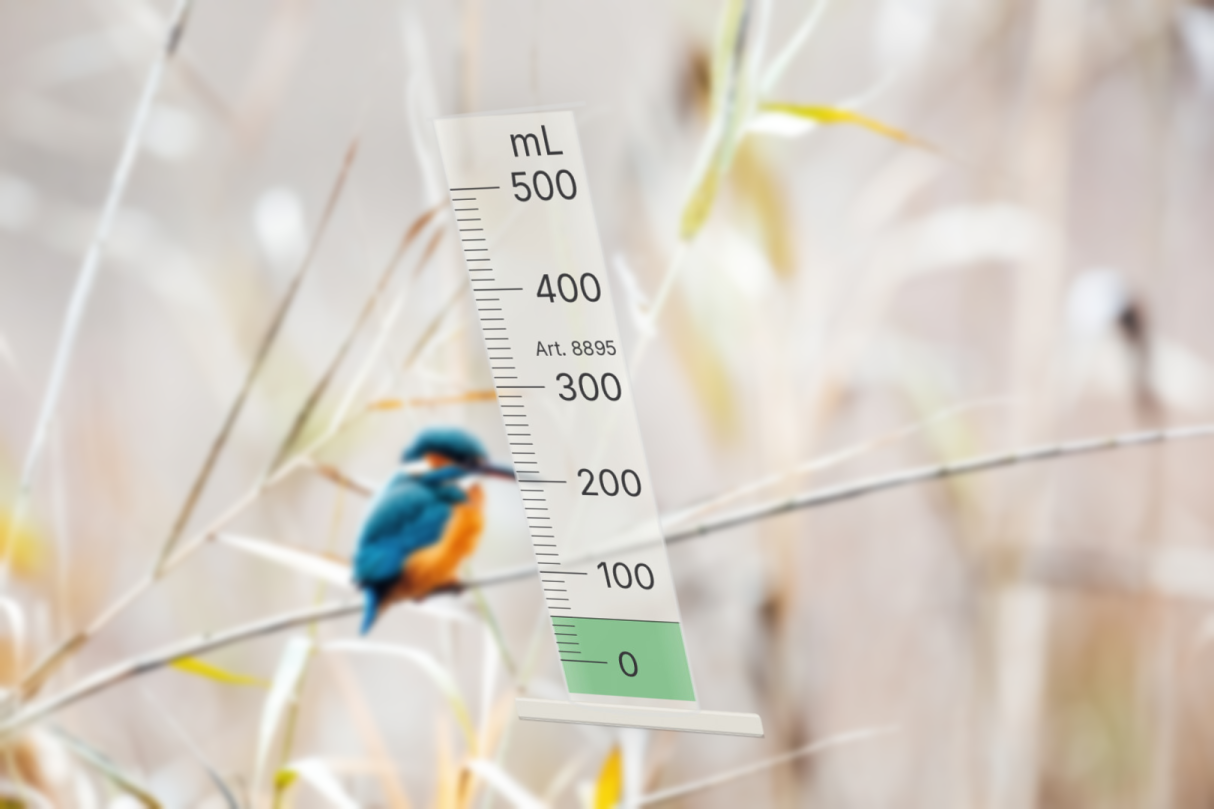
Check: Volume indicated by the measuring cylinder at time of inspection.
50 mL
